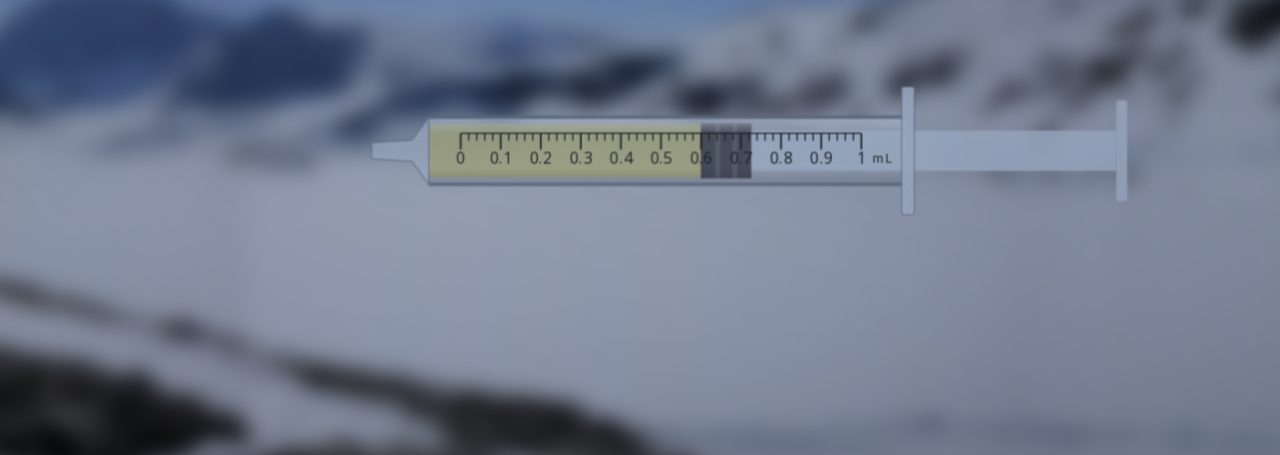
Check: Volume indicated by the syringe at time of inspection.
0.6 mL
